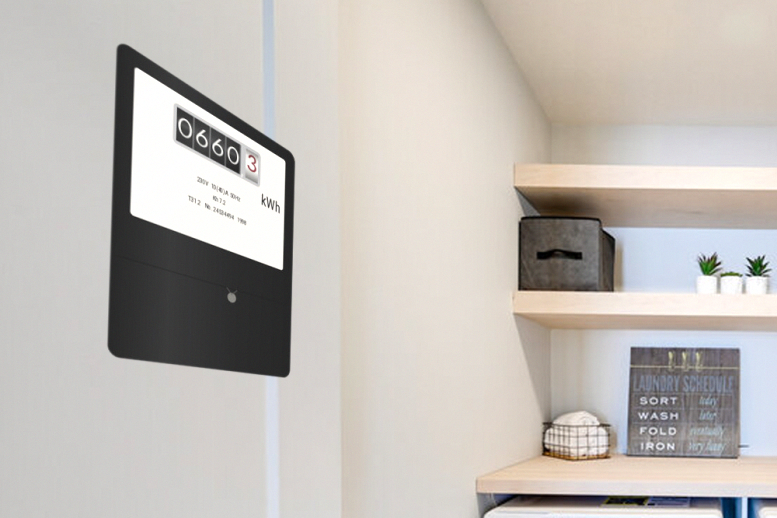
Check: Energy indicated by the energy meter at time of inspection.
660.3 kWh
